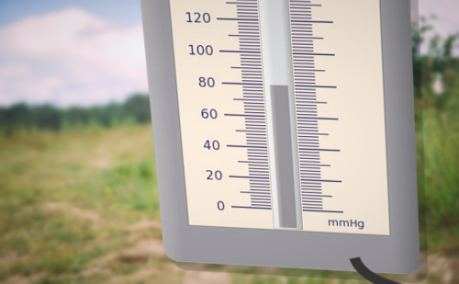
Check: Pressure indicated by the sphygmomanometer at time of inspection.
80 mmHg
